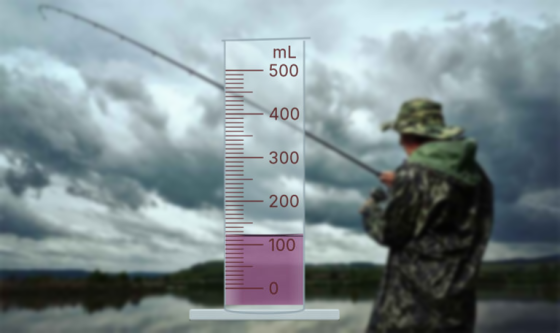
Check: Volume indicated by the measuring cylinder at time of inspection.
120 mL
